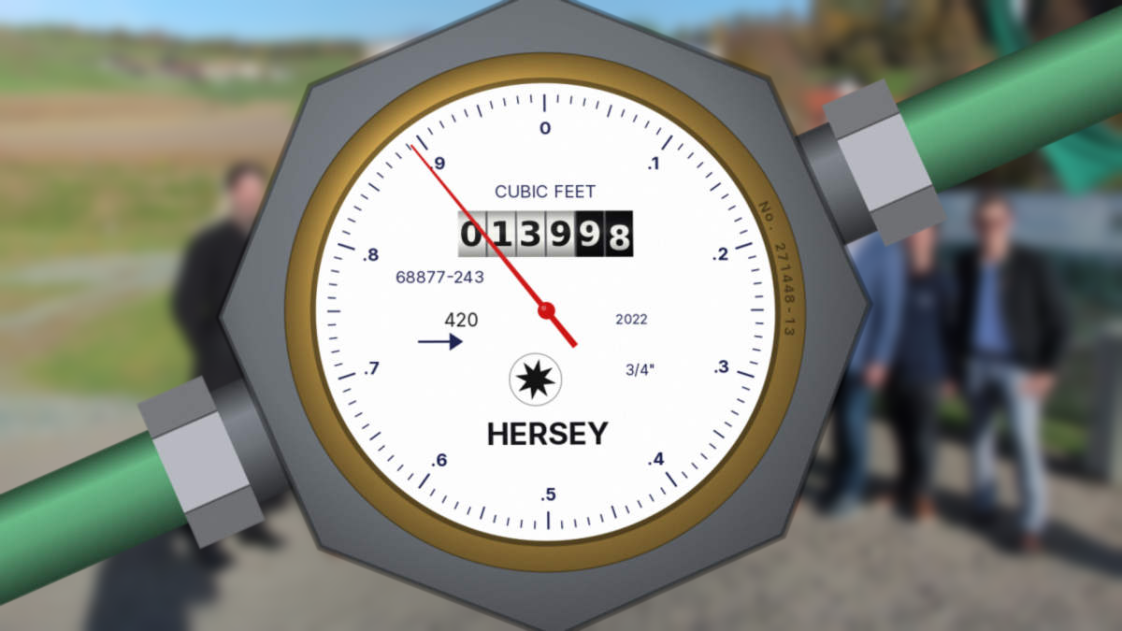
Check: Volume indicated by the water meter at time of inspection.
13997.89 ft³
